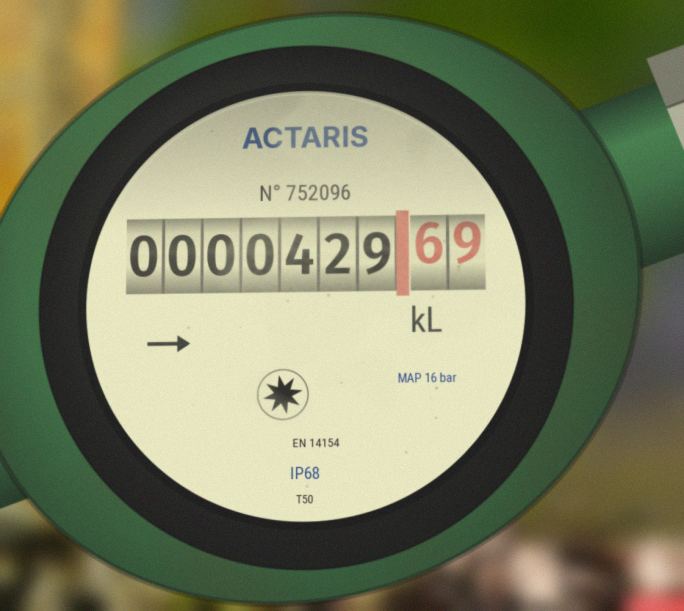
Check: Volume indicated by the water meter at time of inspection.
429.69 kL
